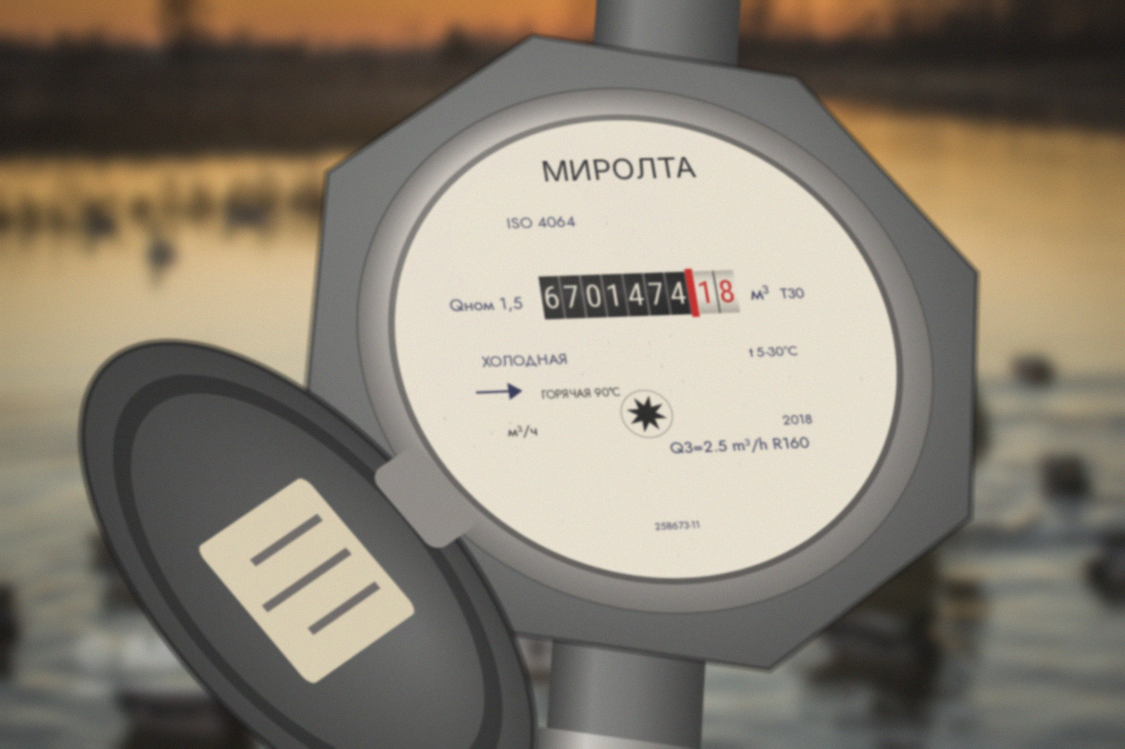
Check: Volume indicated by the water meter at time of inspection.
6701474.18 m³
